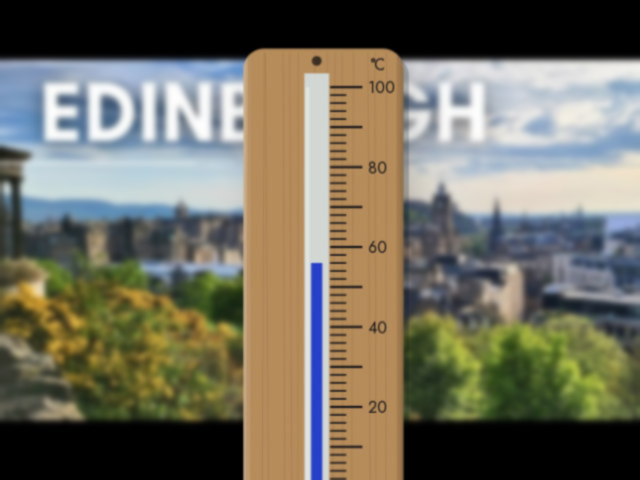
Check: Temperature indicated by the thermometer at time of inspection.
56 °C
